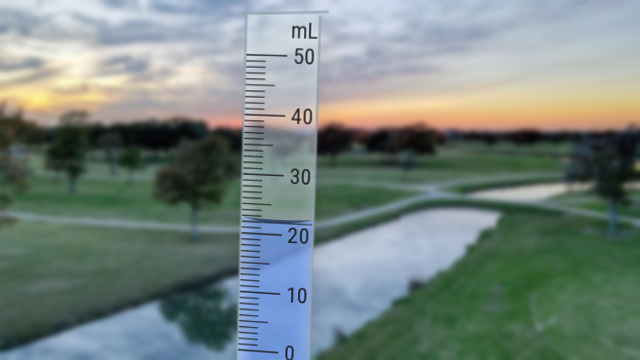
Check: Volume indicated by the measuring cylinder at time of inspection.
22 mL
